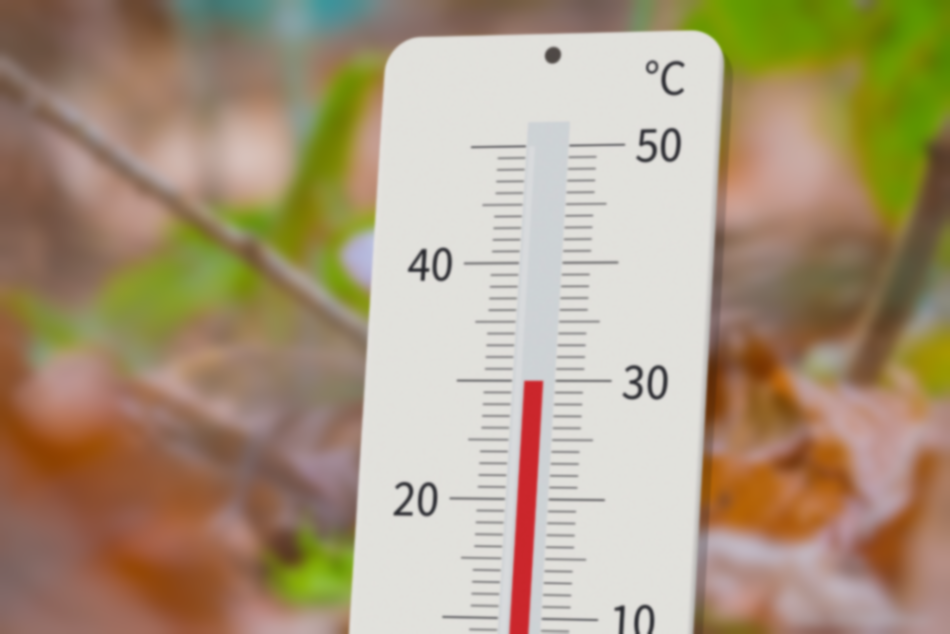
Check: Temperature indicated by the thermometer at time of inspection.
30 °C
